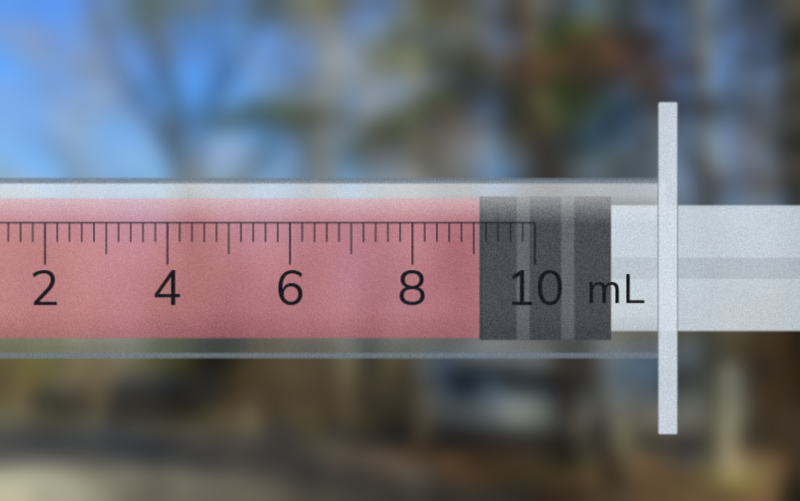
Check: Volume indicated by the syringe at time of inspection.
9.1 mL
